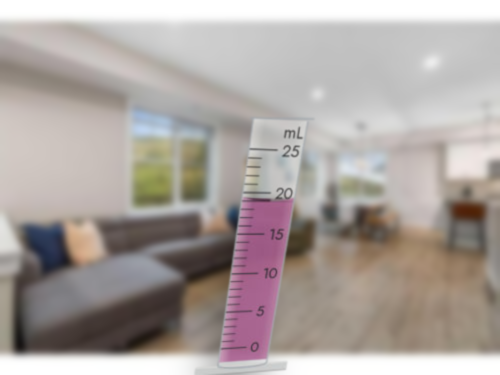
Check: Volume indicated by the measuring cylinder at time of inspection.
19 mL
